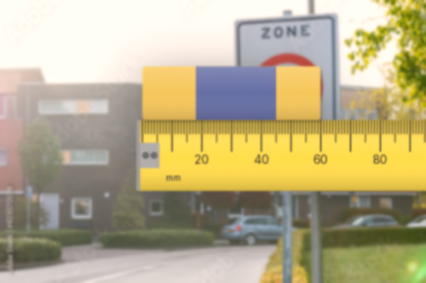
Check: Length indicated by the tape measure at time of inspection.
60 mm
